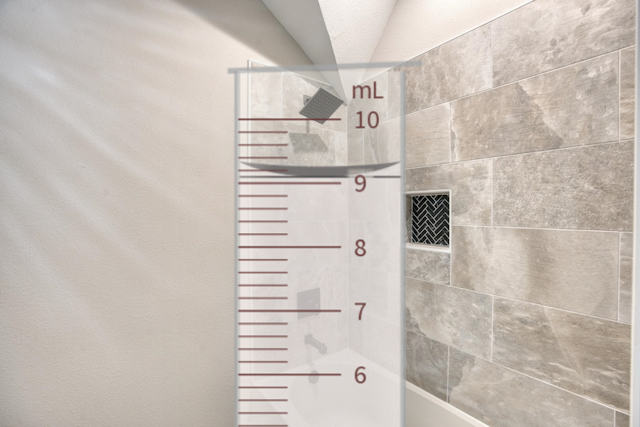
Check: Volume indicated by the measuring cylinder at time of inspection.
9.1 mL
